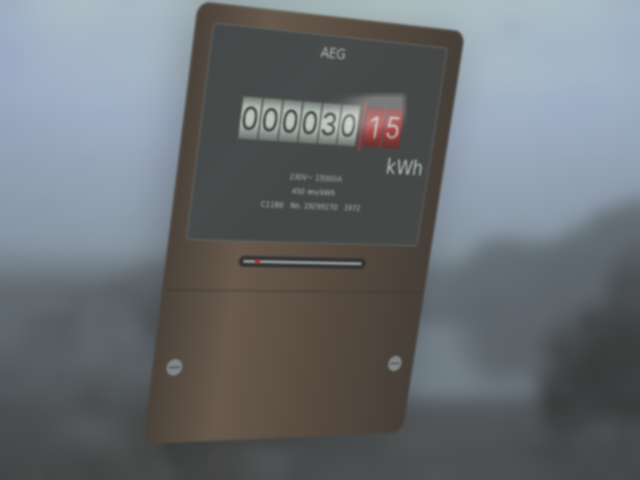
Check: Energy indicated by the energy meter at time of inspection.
30.15 kWh
